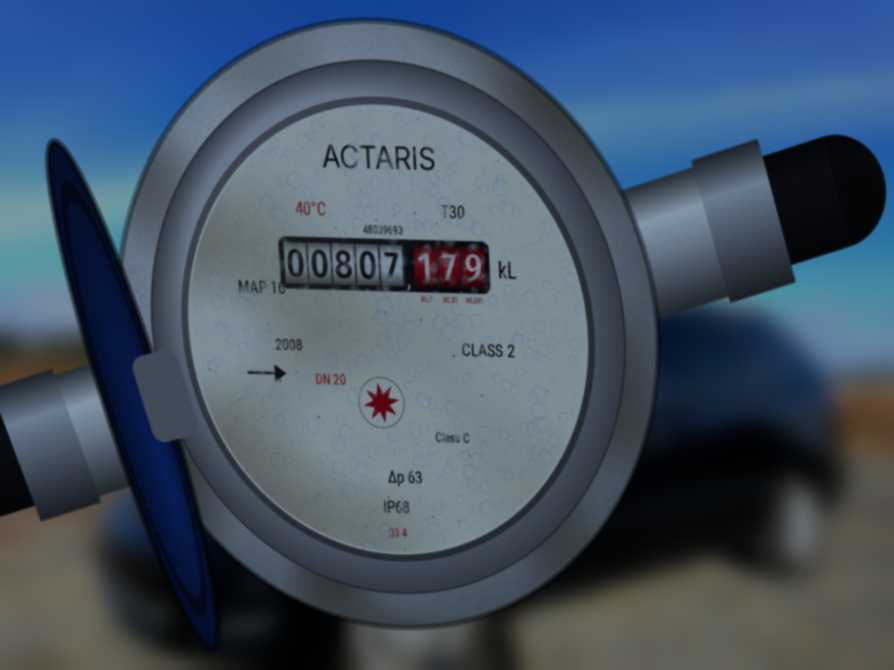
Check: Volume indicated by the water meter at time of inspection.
807.179 kL
